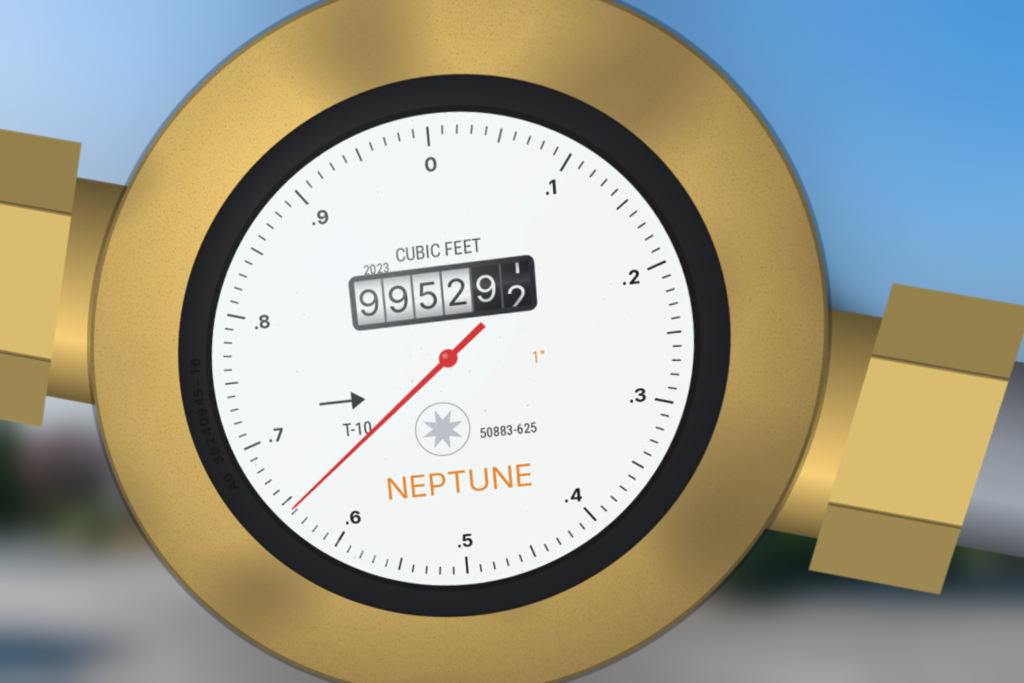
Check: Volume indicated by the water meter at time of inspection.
995291.64 ft³
